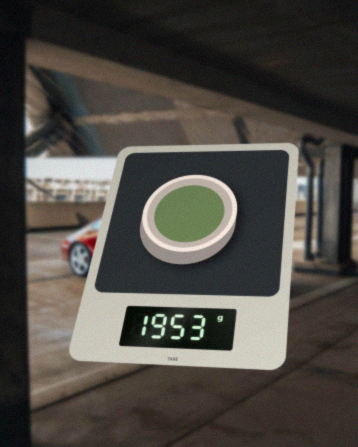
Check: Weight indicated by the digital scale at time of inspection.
1953 g
